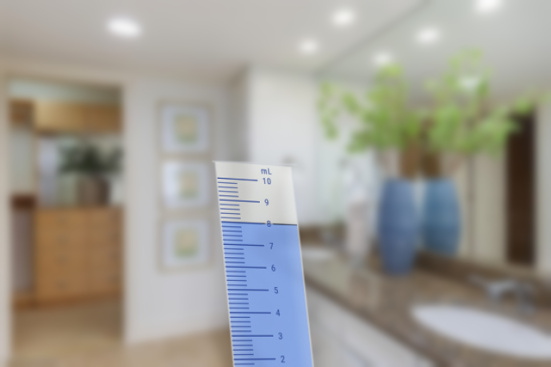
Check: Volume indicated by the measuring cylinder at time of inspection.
8 mL
